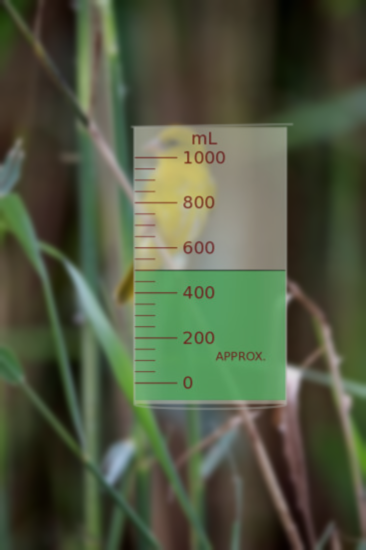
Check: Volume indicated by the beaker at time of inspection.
500 mL
